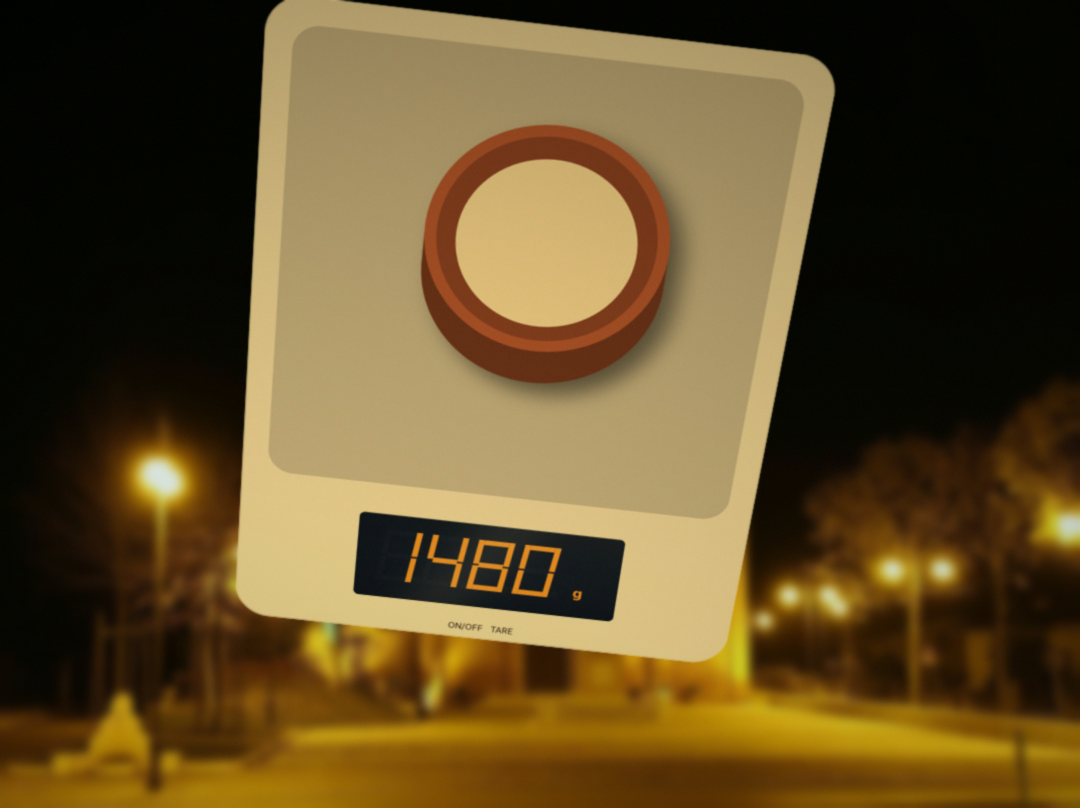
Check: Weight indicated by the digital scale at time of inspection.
1480 g
